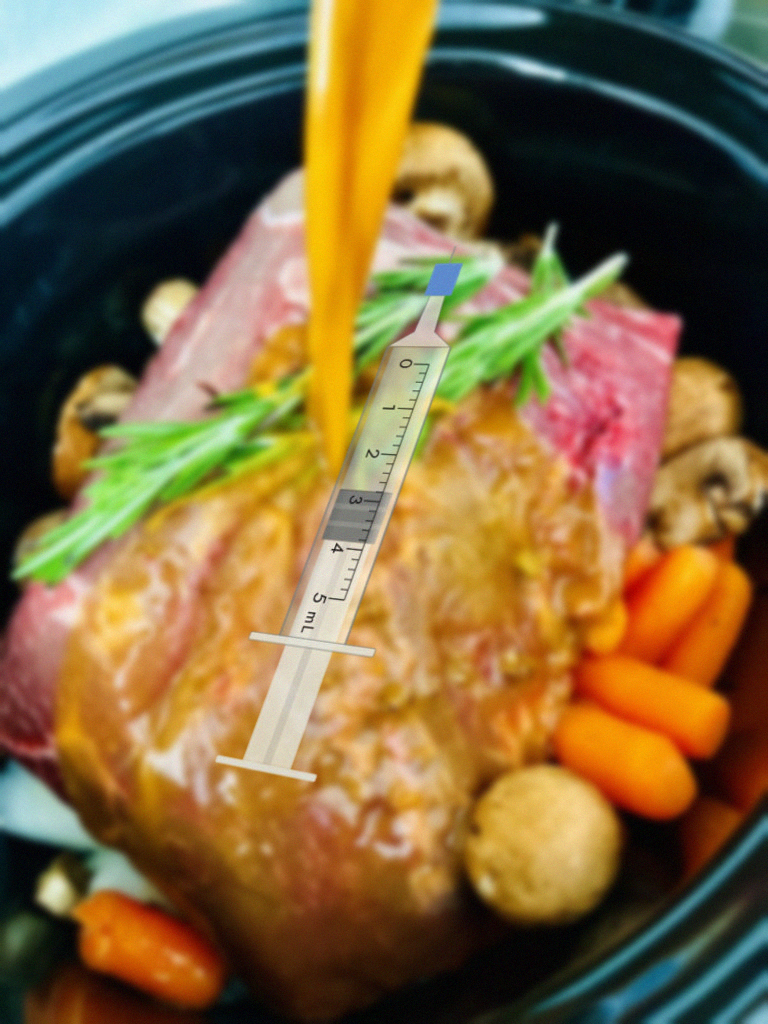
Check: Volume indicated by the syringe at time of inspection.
2.8 mL
